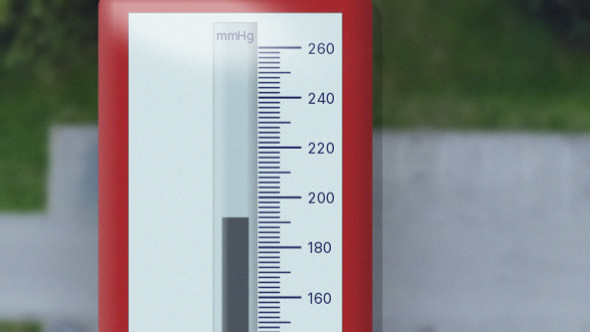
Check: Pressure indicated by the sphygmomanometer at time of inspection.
192 mmHg
